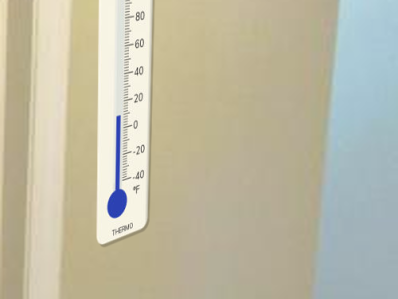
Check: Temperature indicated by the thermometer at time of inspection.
10 °F
